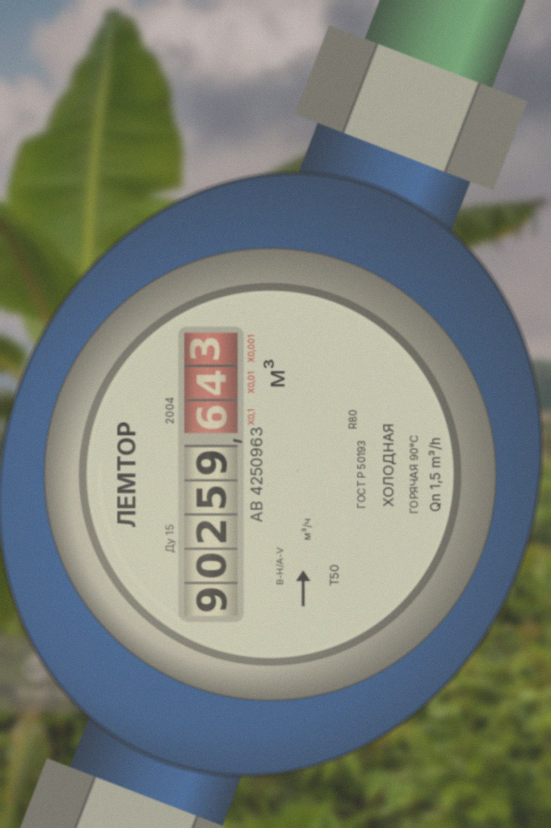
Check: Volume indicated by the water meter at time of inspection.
90259.643 m³
